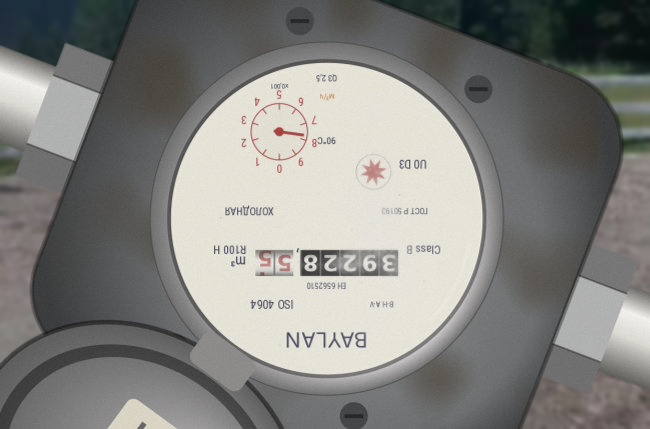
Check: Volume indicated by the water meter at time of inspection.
39228.547 m³
